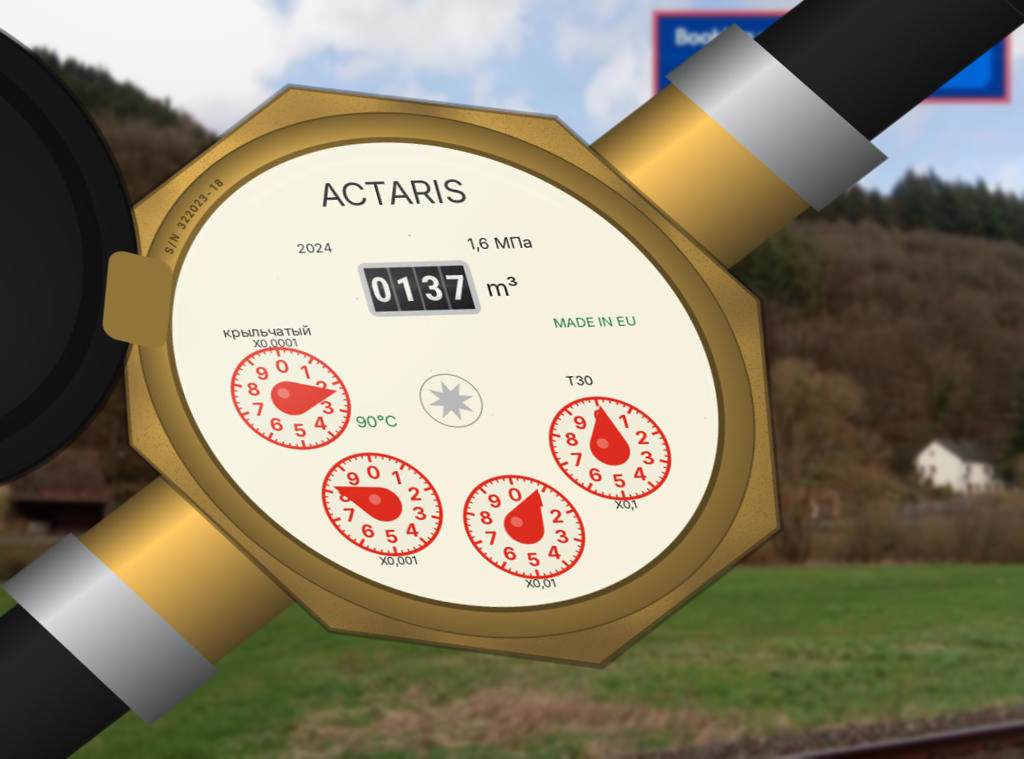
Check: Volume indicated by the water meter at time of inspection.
137.0082 m³
